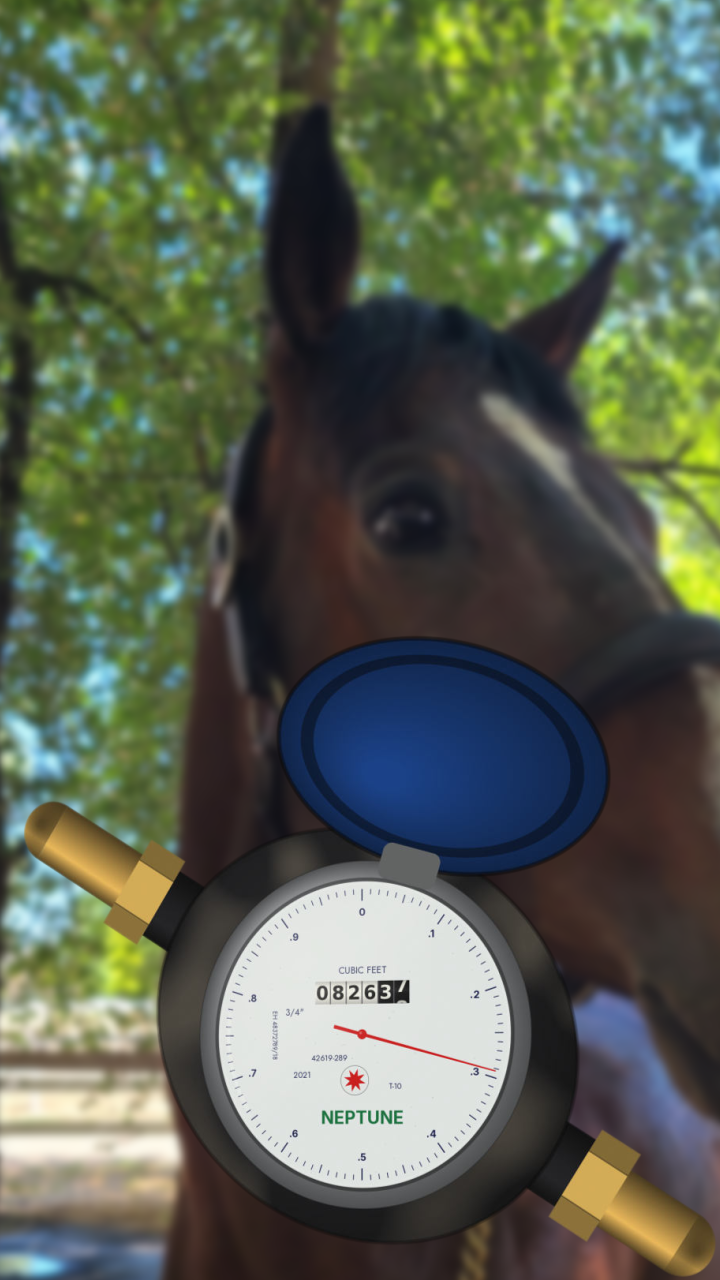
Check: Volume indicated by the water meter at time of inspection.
82637.29 ft³
